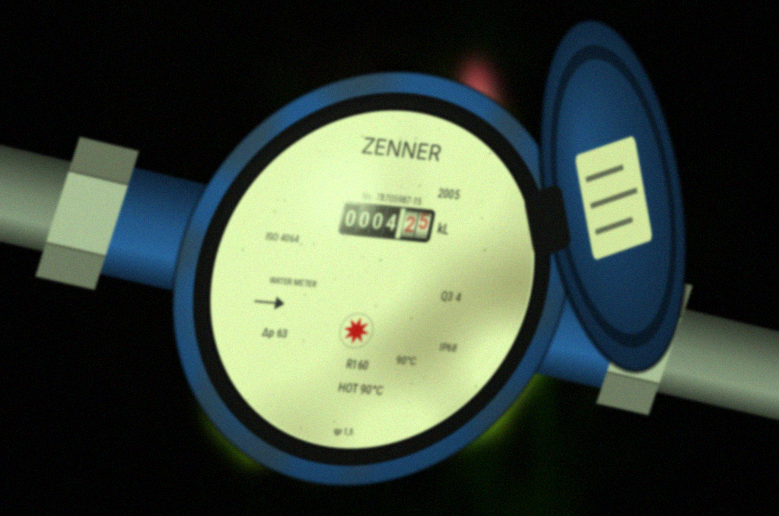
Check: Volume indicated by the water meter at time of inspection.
4.25 kL
